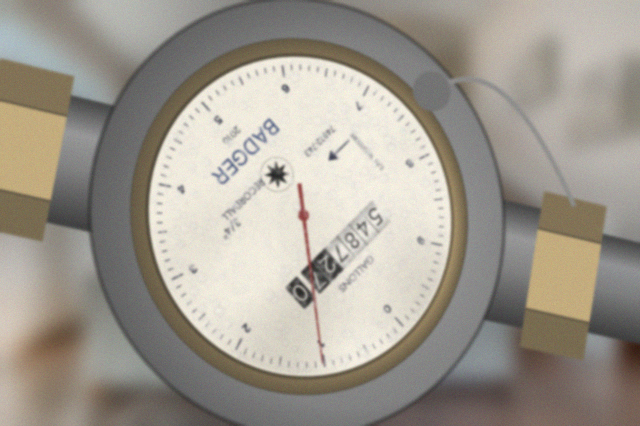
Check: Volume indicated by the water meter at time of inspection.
5487271.0 gal
